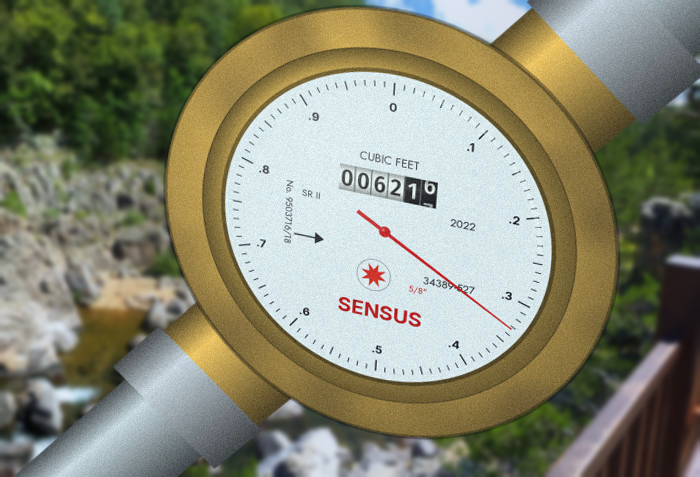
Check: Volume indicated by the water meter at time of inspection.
6216.33 ft³
